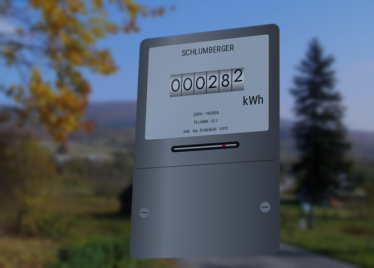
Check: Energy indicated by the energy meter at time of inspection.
282 kWh
